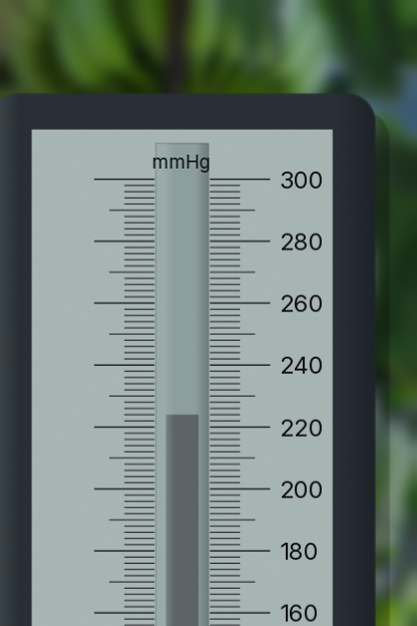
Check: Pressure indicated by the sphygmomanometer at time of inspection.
224 mmHg
